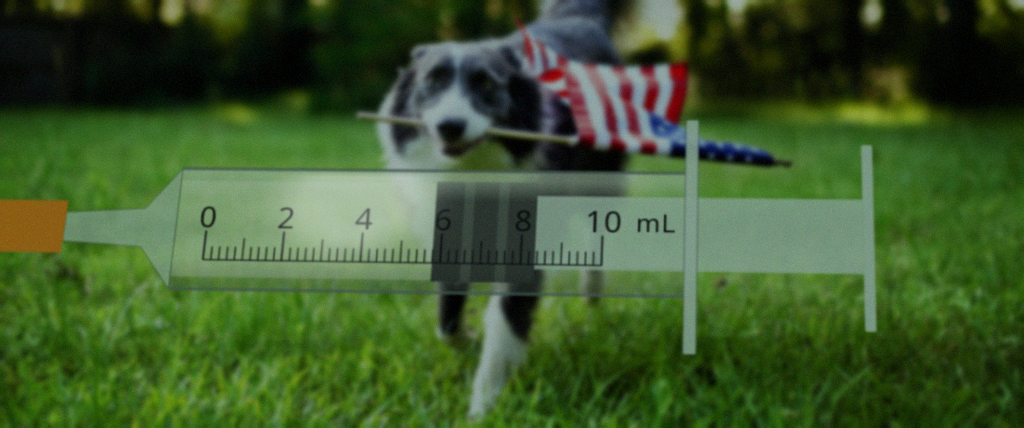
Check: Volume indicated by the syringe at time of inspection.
5.8 mL
